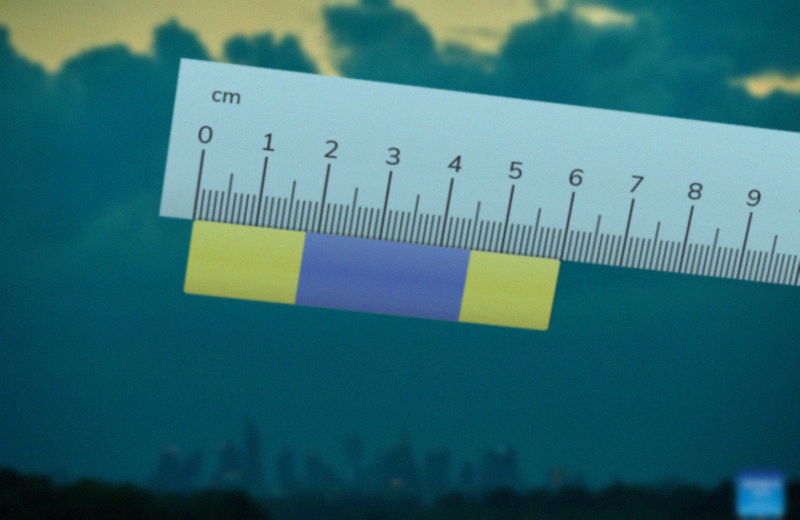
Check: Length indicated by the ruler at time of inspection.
6 cm
